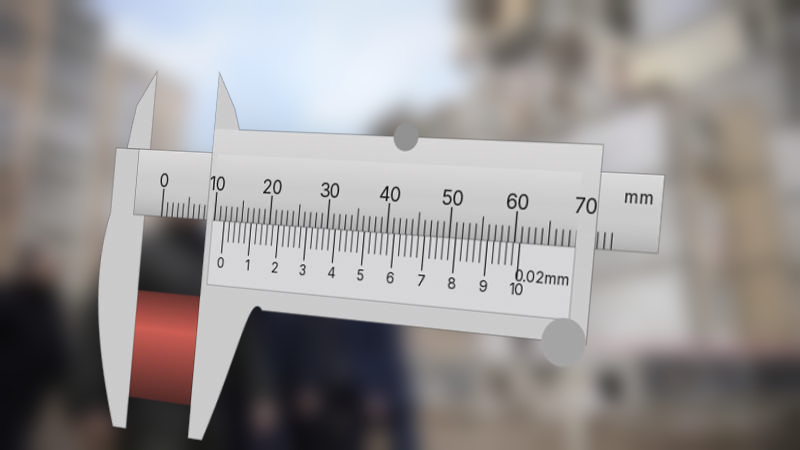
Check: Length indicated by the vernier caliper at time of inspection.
11.8 mm
